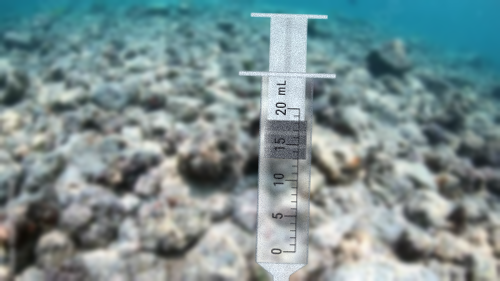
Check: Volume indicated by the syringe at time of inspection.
13 mL
